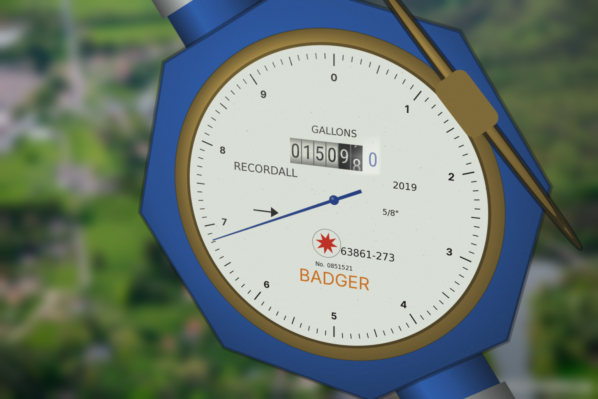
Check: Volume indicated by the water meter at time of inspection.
150976.8 gal
